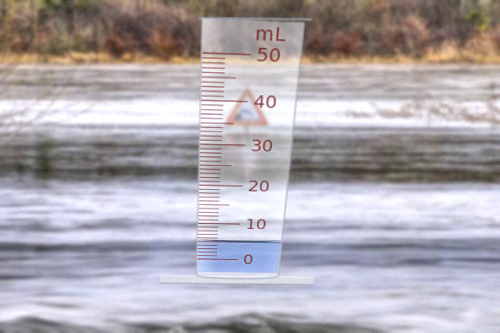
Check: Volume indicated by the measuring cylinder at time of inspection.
5 mL
